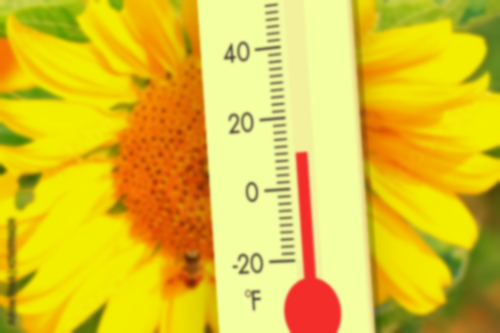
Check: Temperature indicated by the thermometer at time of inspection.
10 °F
